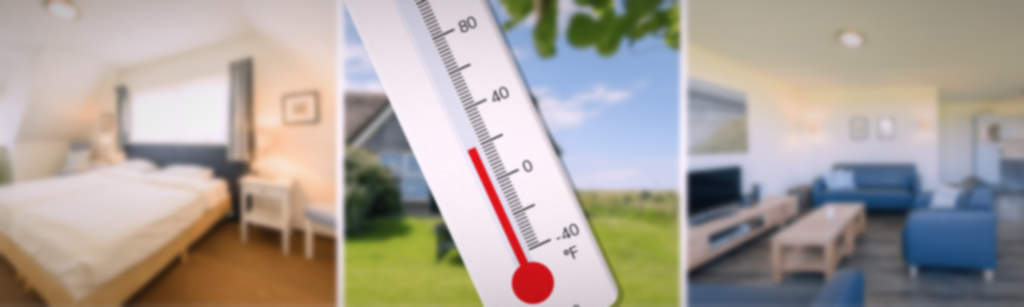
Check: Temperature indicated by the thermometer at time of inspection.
20 °F
